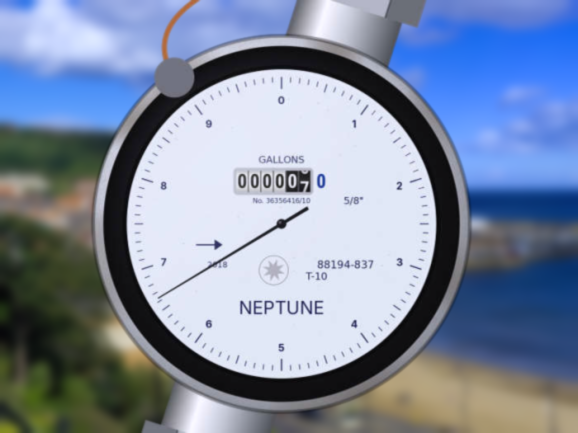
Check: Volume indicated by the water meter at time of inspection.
66.6 gal
